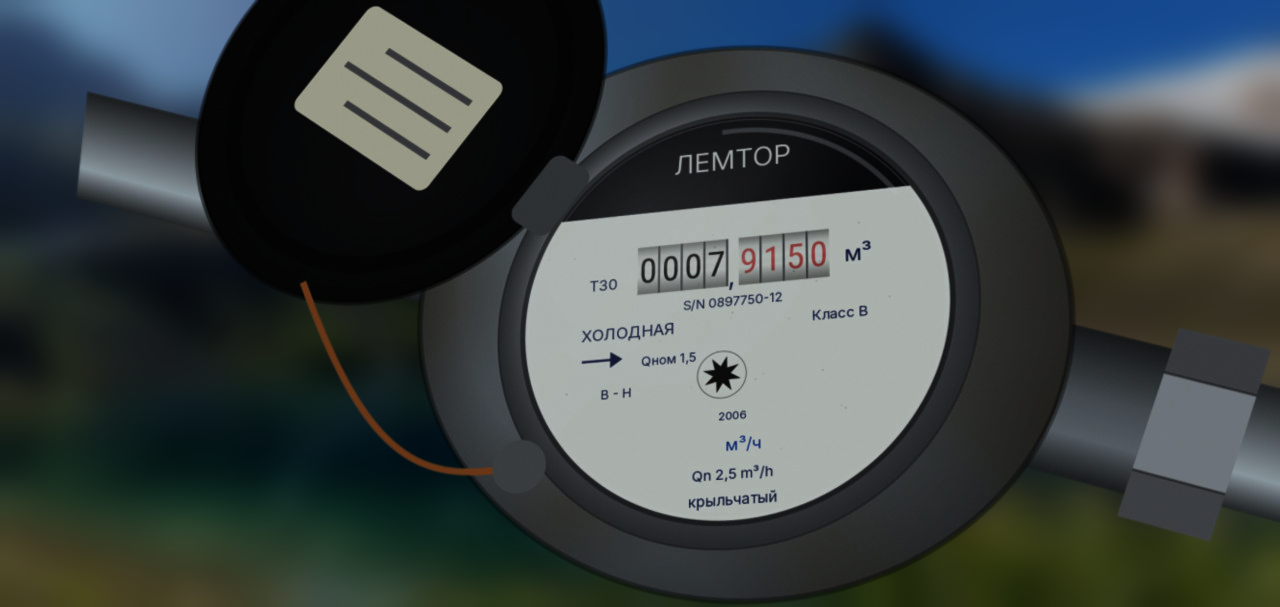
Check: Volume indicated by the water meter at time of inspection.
7.9150 m³
